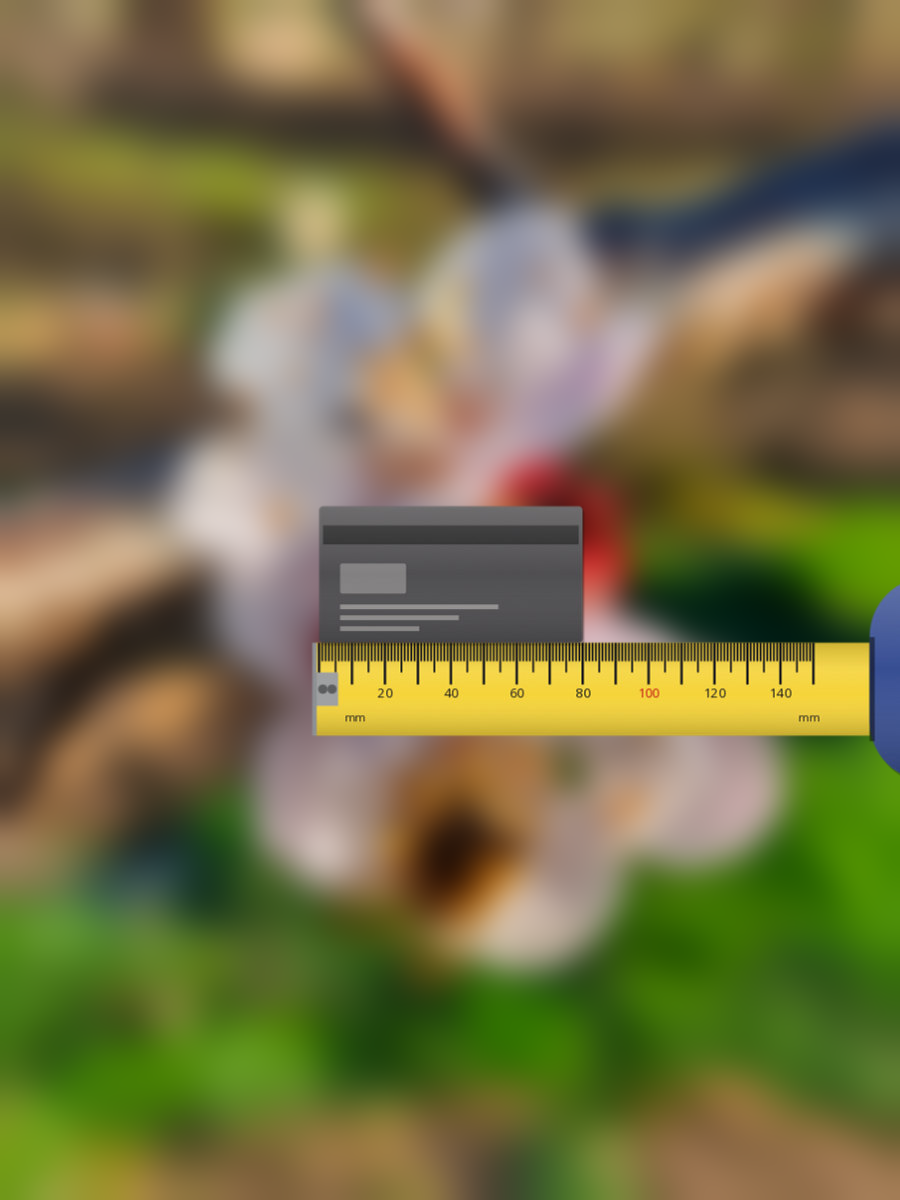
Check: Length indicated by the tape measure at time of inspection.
80 mm
